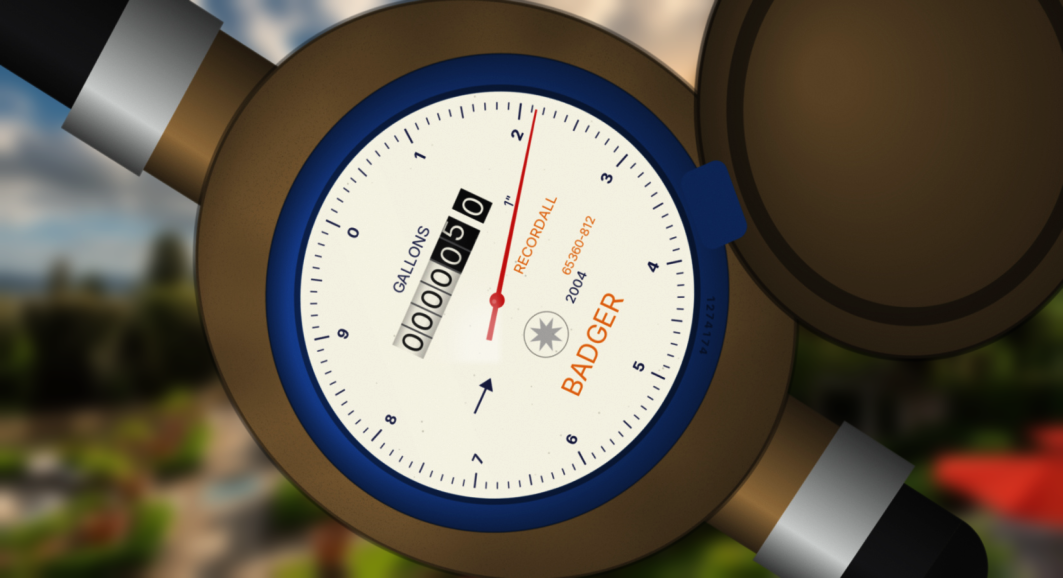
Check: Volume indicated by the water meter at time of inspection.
52.1 gal
